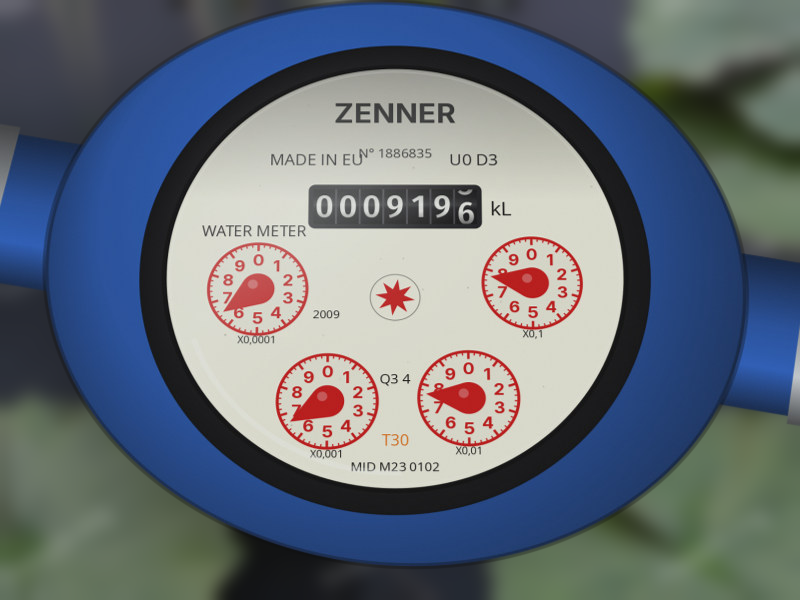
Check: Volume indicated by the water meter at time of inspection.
9195.7766 kL
